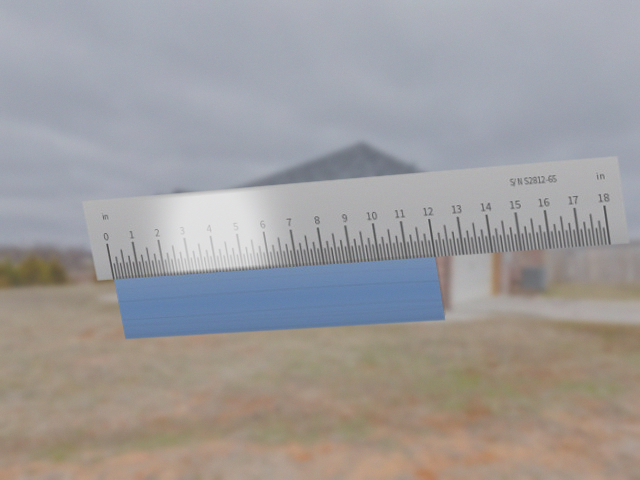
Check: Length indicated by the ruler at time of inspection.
12 in
